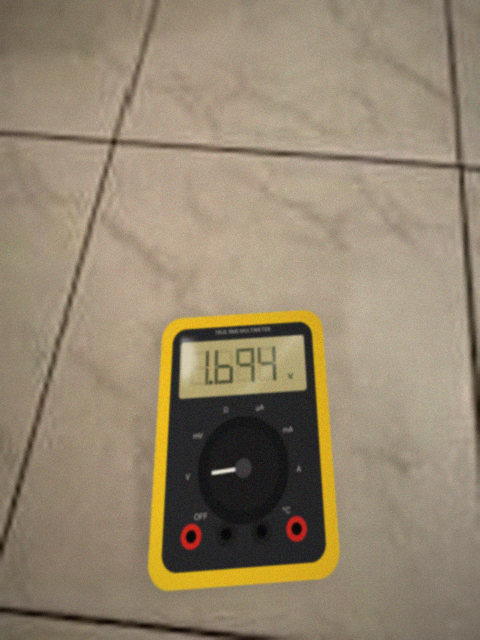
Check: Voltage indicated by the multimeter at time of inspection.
1.694 V
